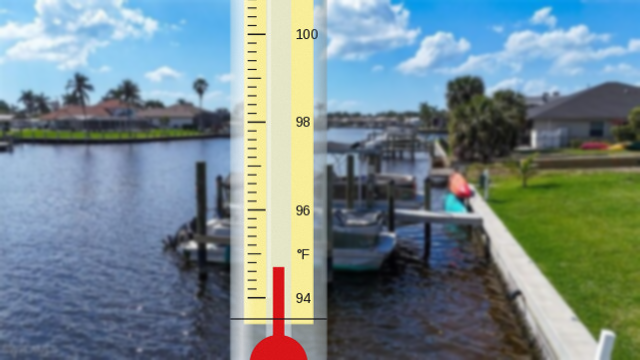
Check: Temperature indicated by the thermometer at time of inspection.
94.7 °F
